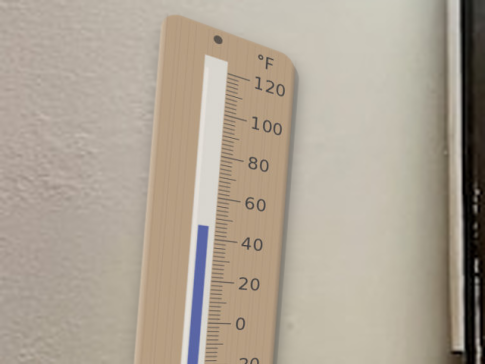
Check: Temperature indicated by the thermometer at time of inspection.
46 °F
